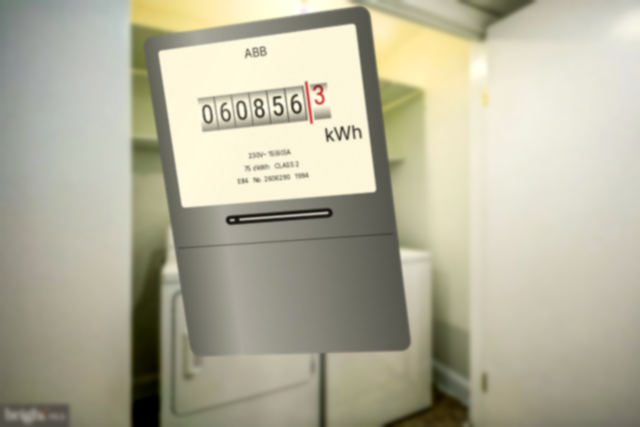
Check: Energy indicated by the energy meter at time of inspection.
60856.3 kWh
